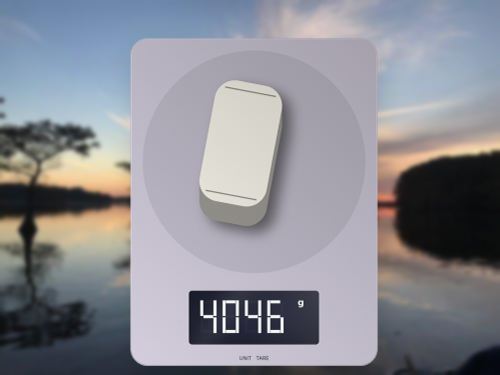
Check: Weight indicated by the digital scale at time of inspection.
4046 g
